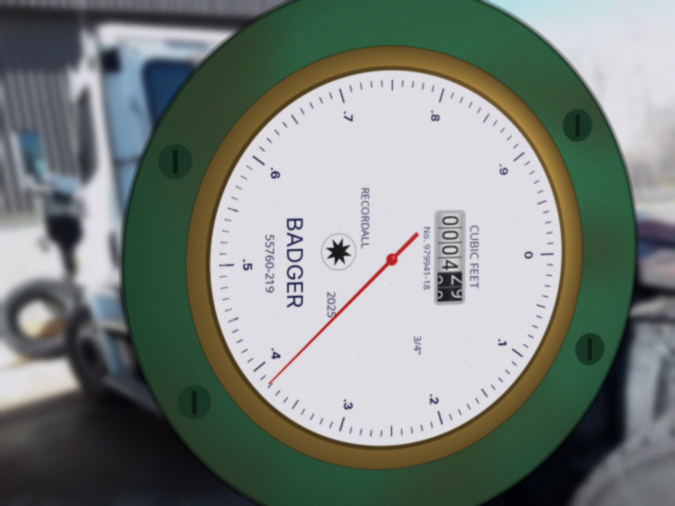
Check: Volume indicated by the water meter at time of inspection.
429.38 ft³
